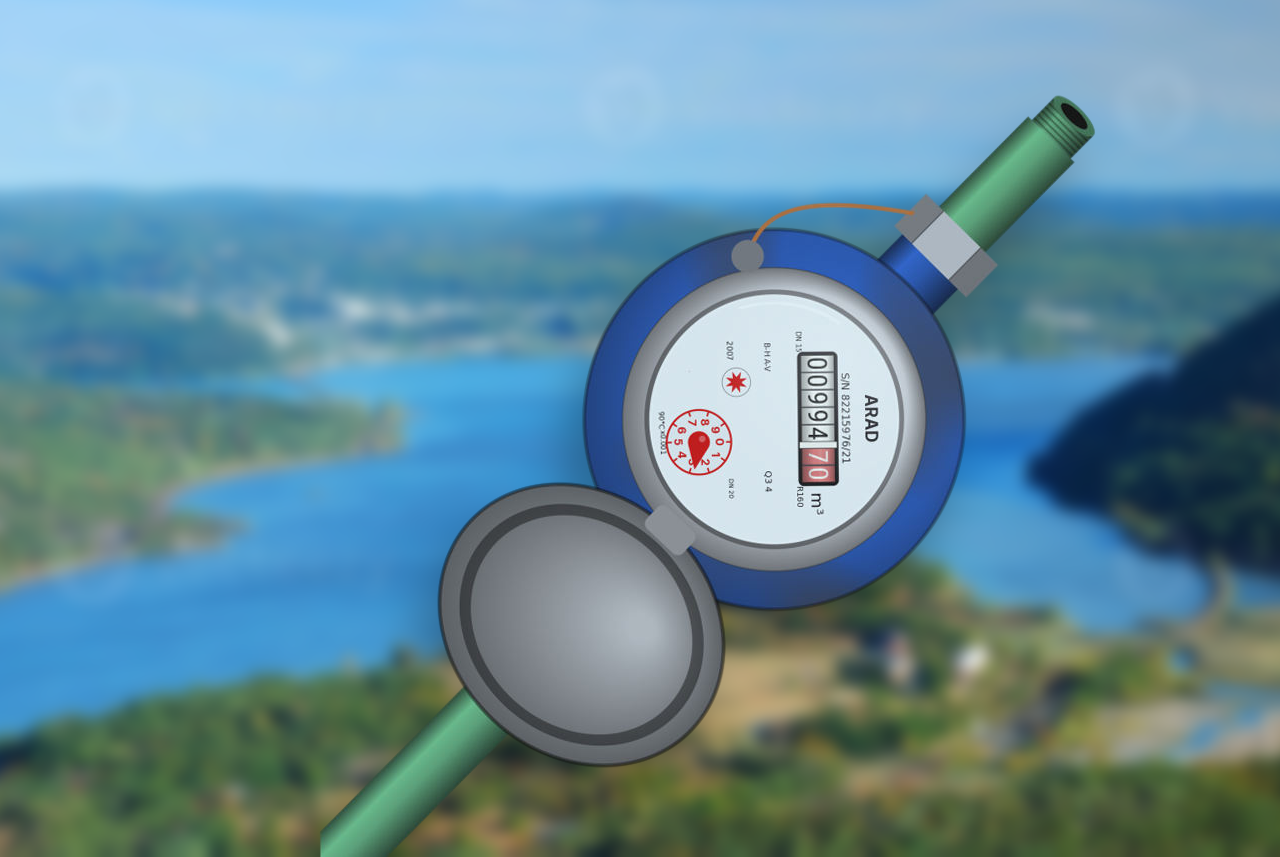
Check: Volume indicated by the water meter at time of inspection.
994.702 m³
